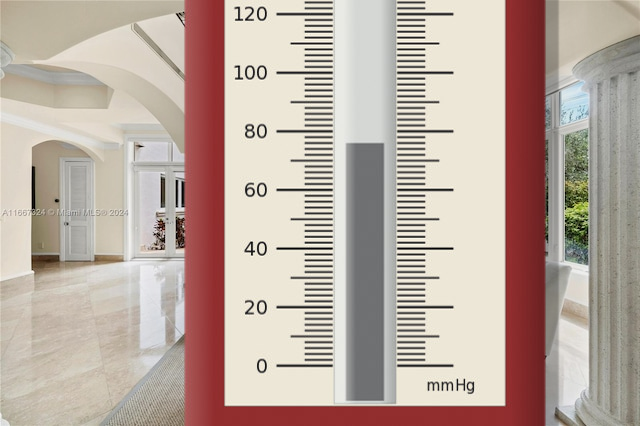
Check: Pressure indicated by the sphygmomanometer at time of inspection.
76 mmHg
